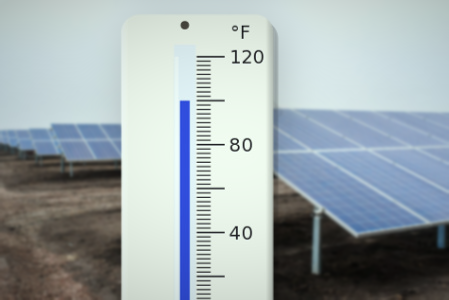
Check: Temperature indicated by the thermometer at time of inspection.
100 °F
